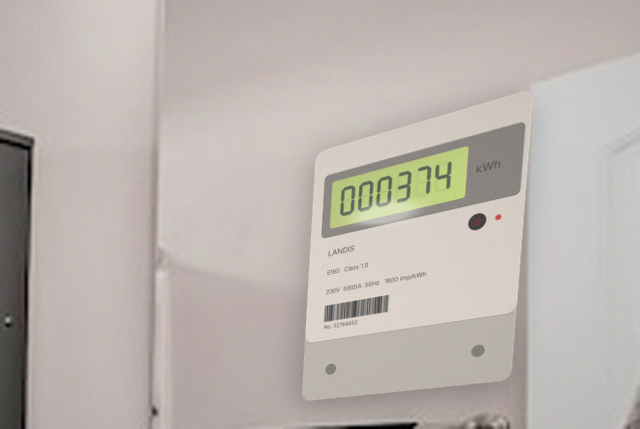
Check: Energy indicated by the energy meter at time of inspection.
374 kWh
